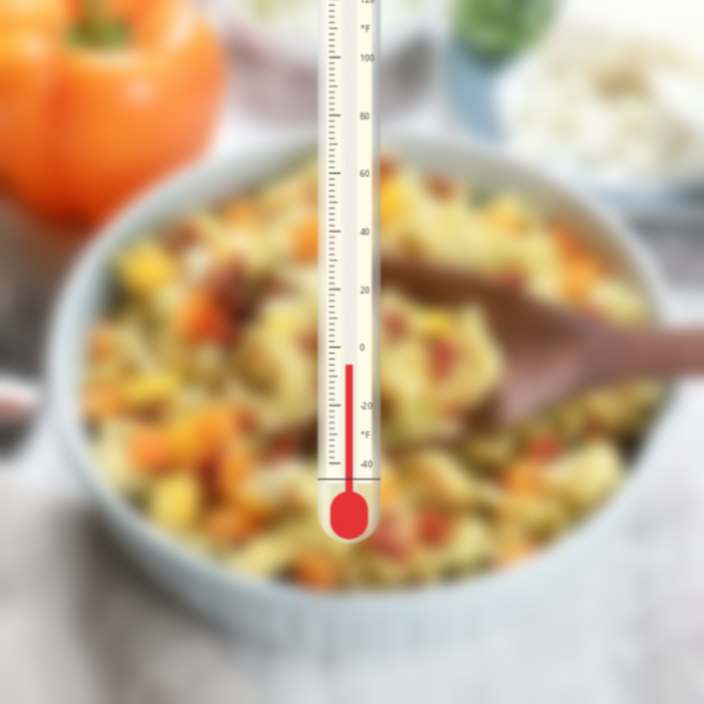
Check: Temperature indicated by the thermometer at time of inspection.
-6 °F
